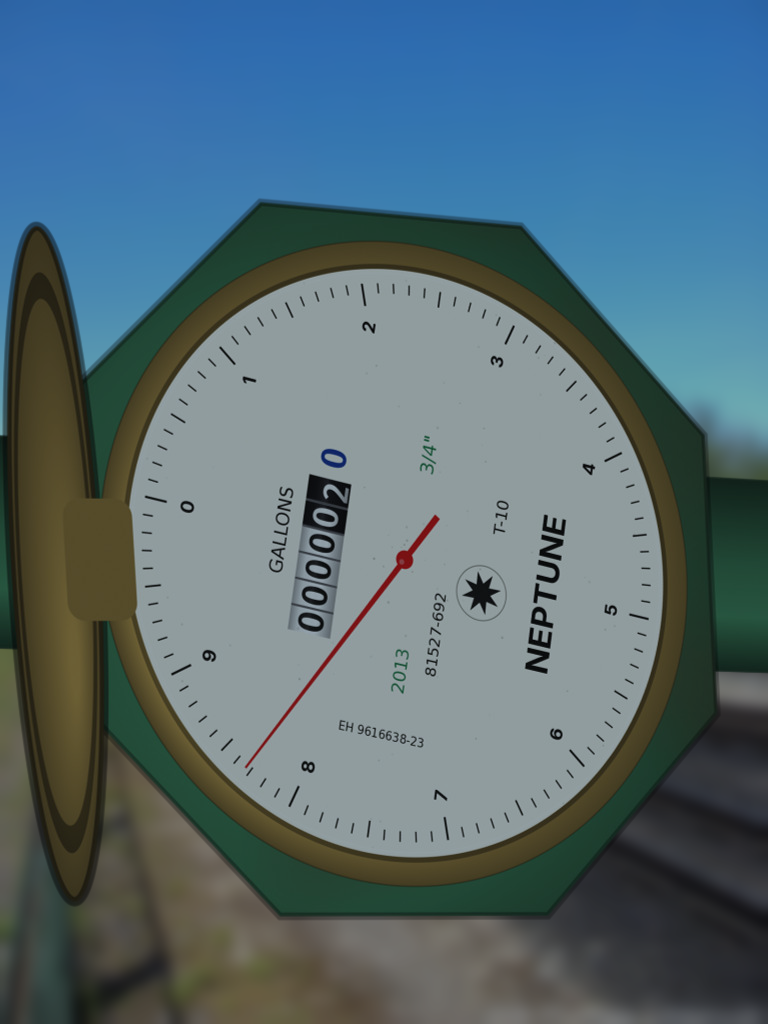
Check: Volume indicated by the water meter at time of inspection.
18.3 gal
